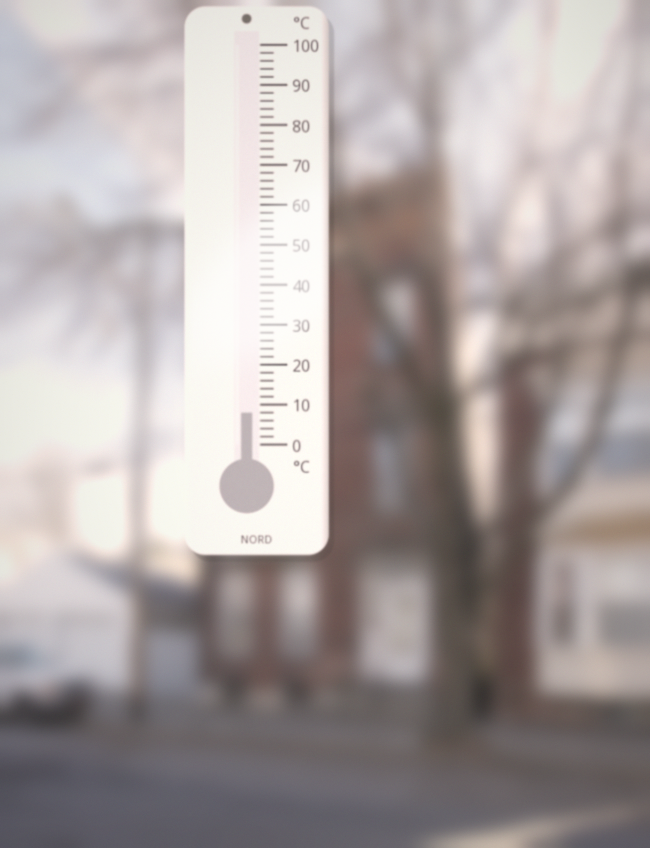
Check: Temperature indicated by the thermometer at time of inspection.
8 °C
